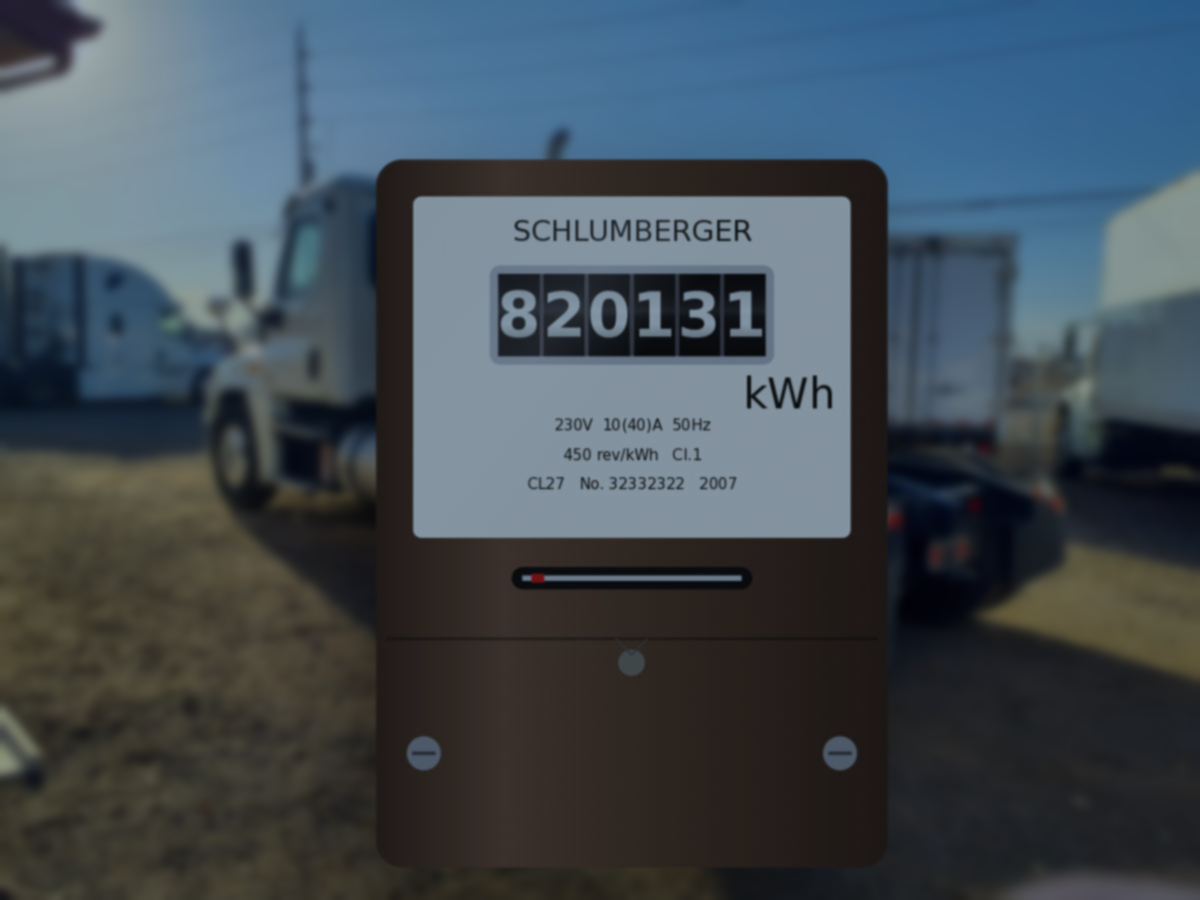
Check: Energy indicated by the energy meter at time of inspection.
820131 kWh
